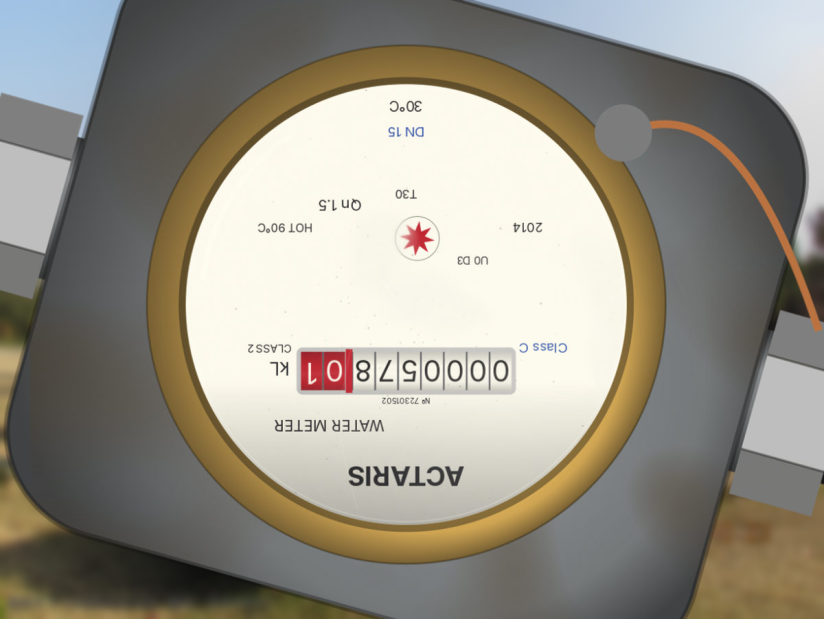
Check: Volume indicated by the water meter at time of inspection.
578.01 kL
